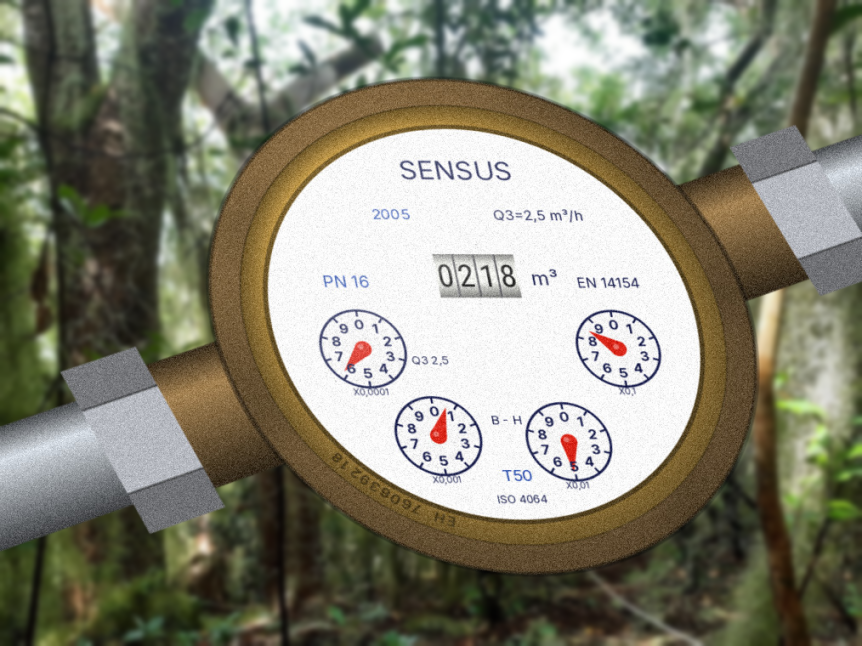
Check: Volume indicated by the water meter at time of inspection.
218.8506 m³
